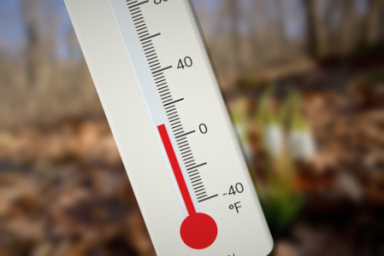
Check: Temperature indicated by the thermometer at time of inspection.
10 °F
